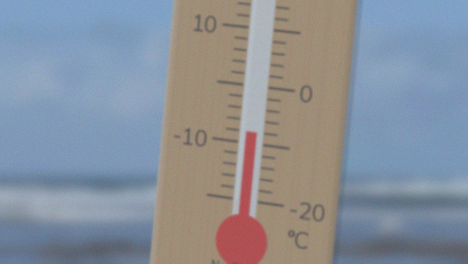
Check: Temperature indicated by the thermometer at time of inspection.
-8 °C
